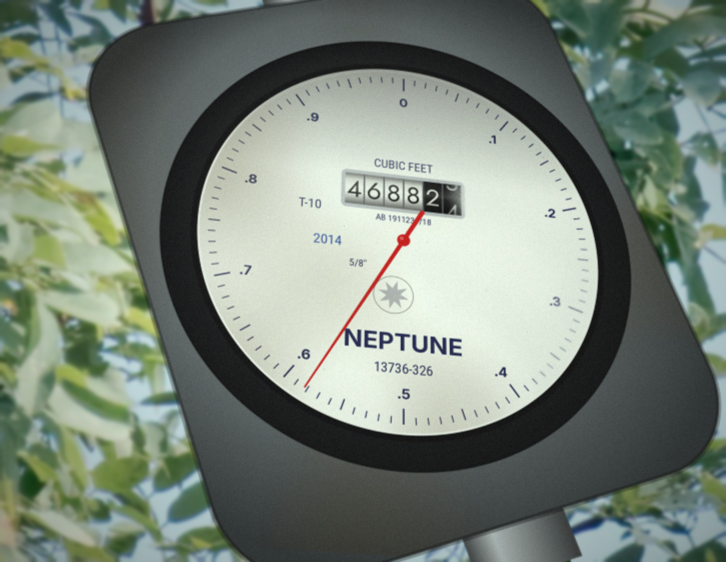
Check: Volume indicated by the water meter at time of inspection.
468823.58 ft³
